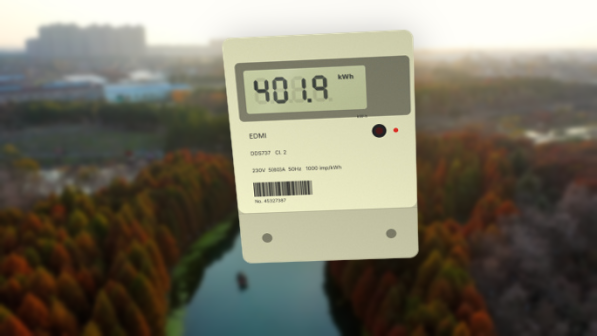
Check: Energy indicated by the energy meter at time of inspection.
401.9 kWh
